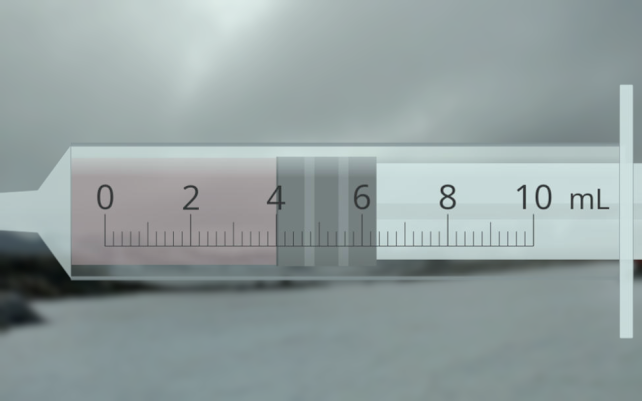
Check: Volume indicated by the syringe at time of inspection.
4 mL
